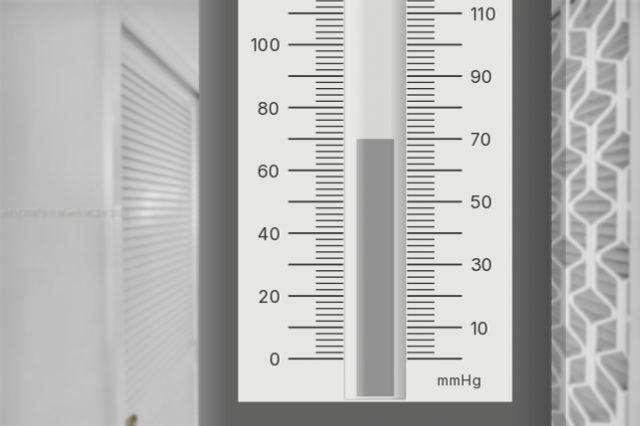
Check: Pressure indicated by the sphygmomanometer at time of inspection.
70 mmHg
